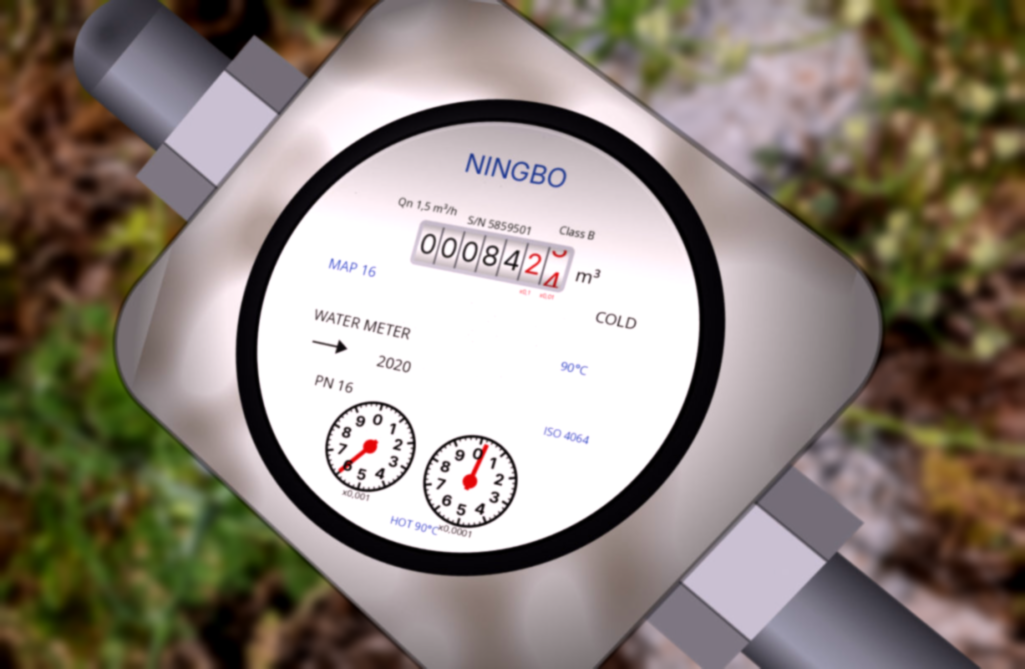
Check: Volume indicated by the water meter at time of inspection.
84.2360 m³
